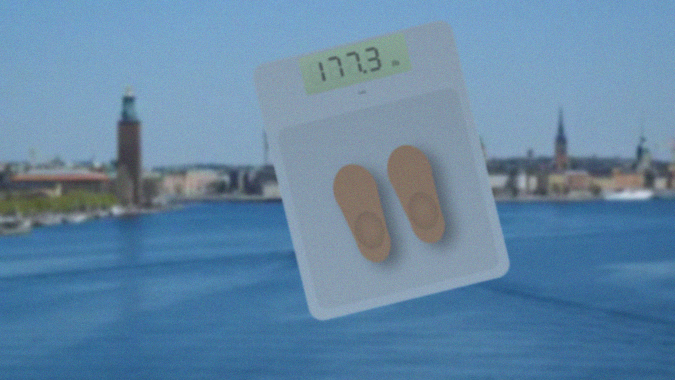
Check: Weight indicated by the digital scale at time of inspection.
177.3 lb
